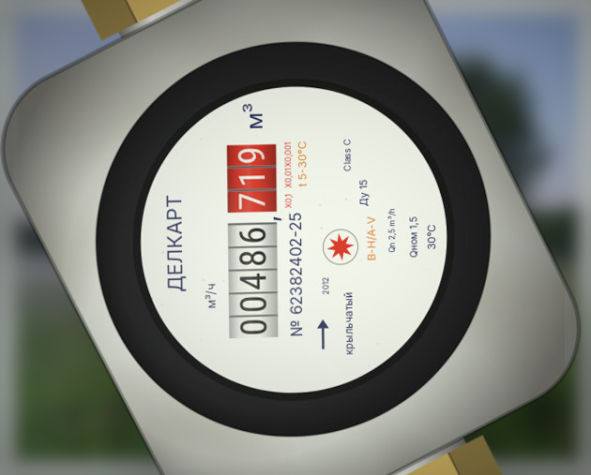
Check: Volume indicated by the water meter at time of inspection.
486.719 m³
